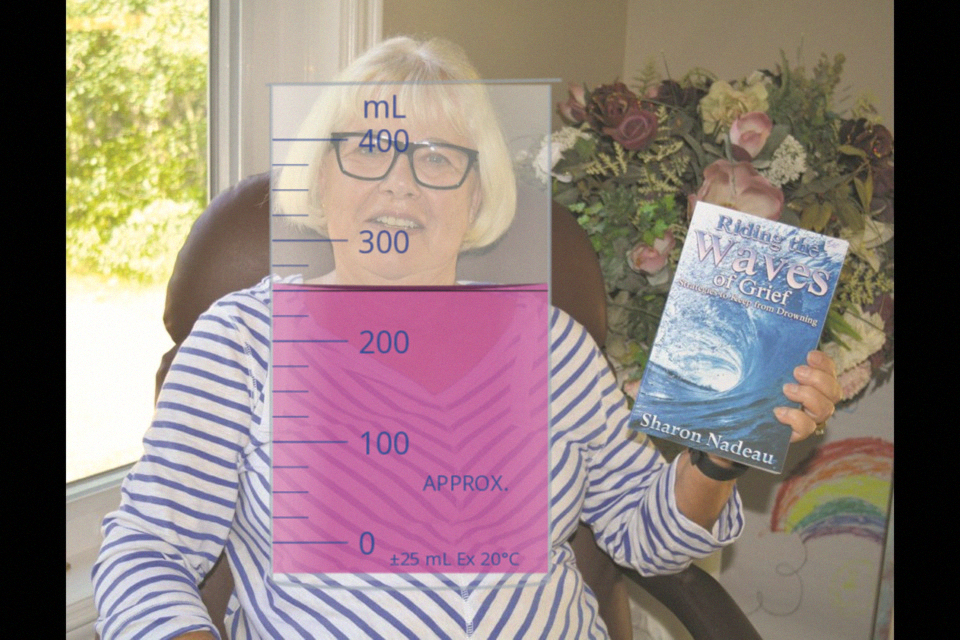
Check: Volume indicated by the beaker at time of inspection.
250 mL
